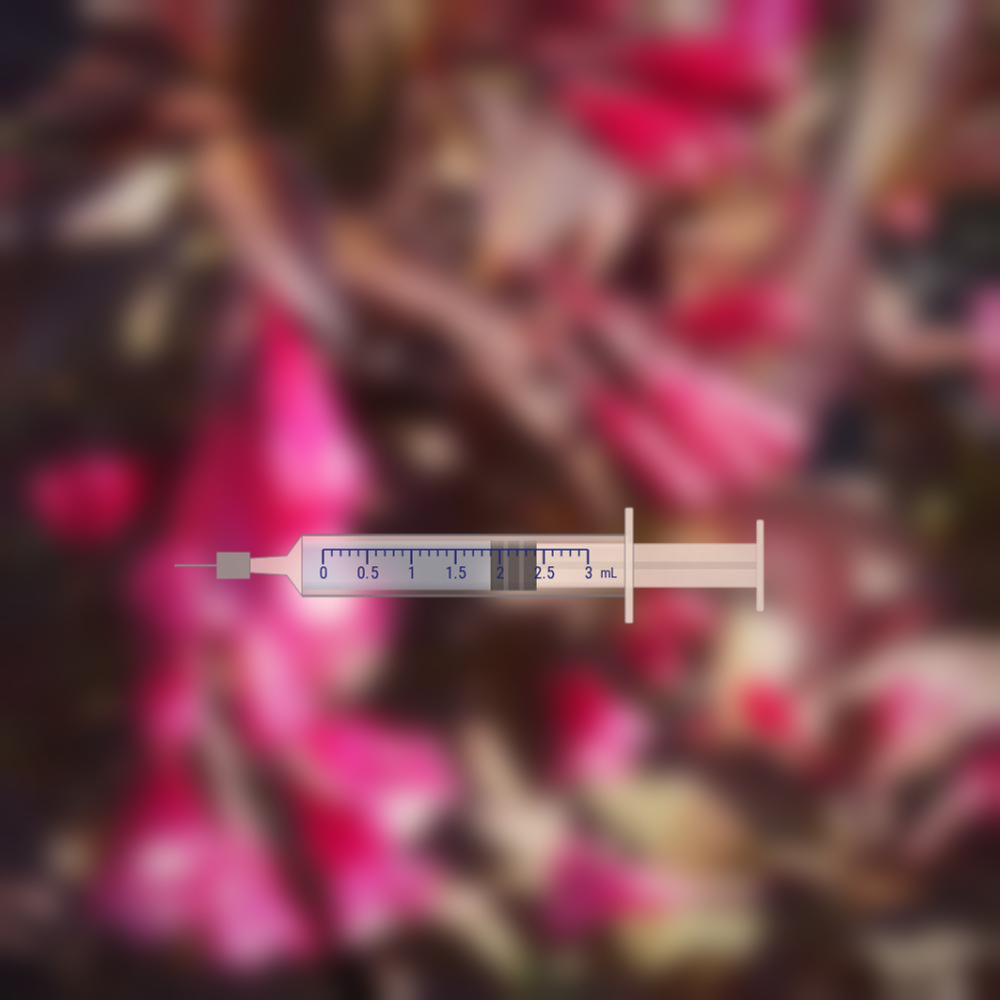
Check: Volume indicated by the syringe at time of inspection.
1.9 mL
